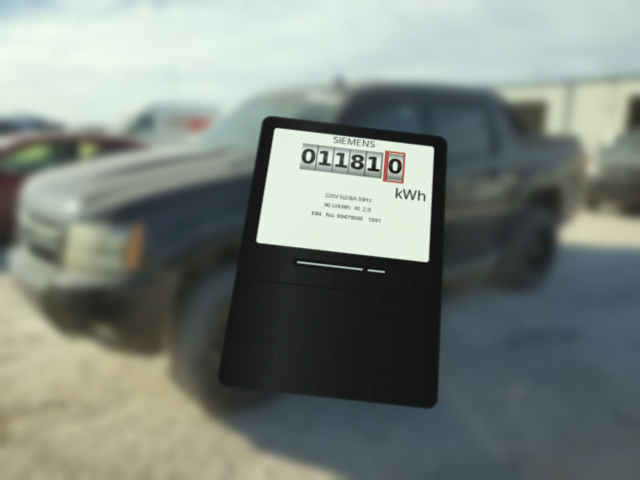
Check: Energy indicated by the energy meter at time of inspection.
1181.0 kWh
